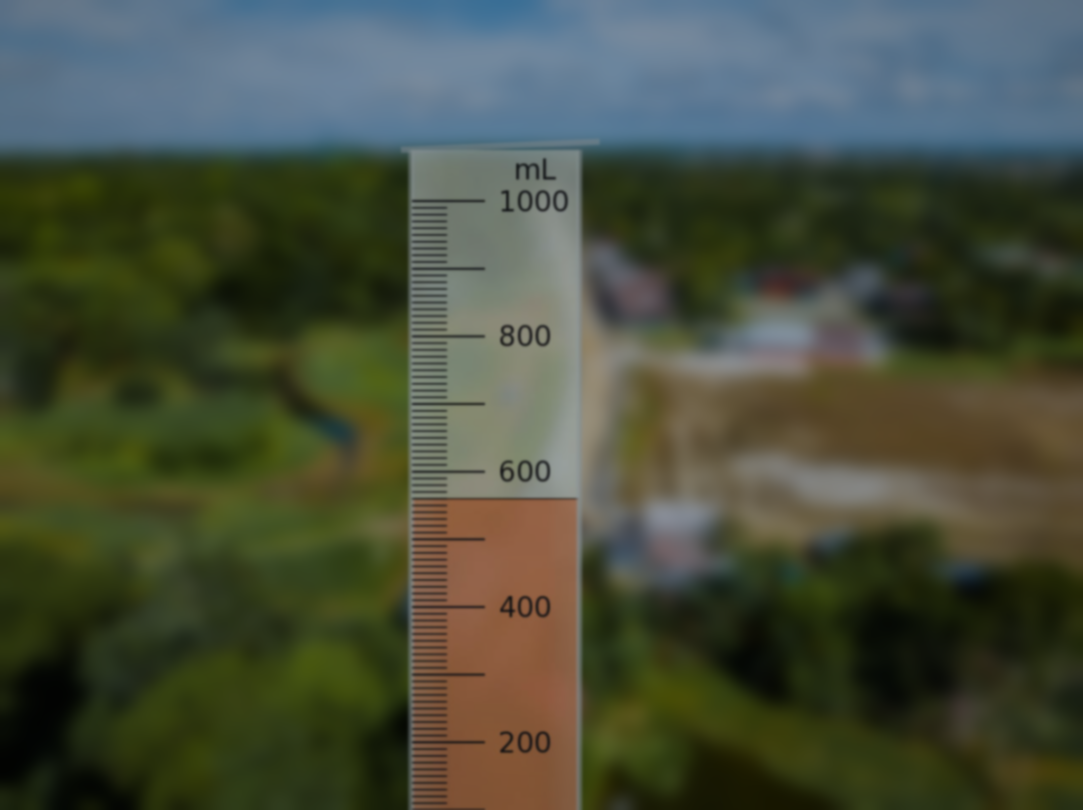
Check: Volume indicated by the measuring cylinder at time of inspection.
560 mL
